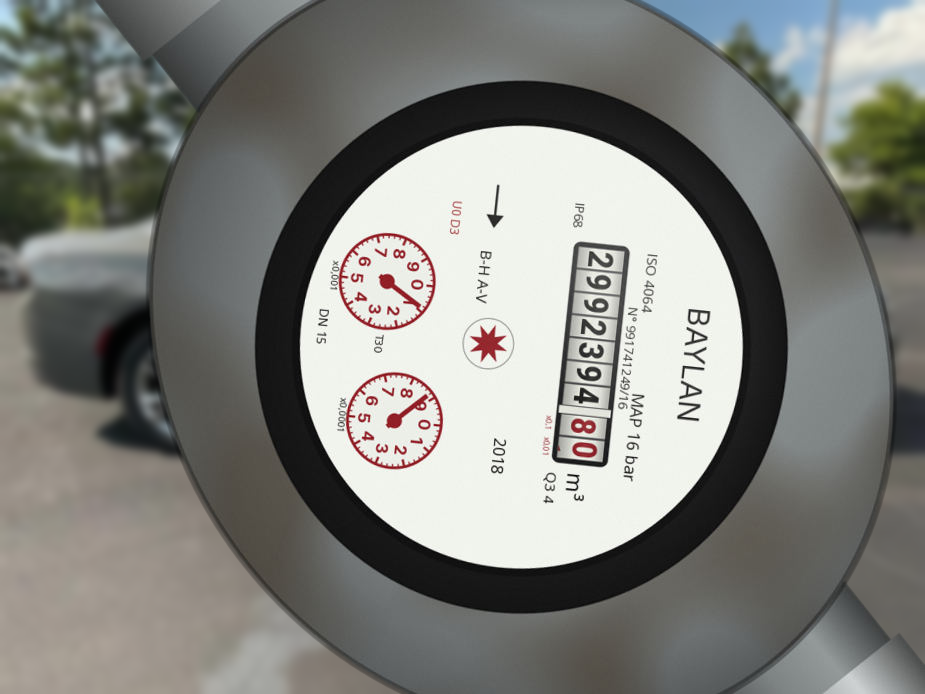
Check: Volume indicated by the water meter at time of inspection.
2992394.8008 m³
